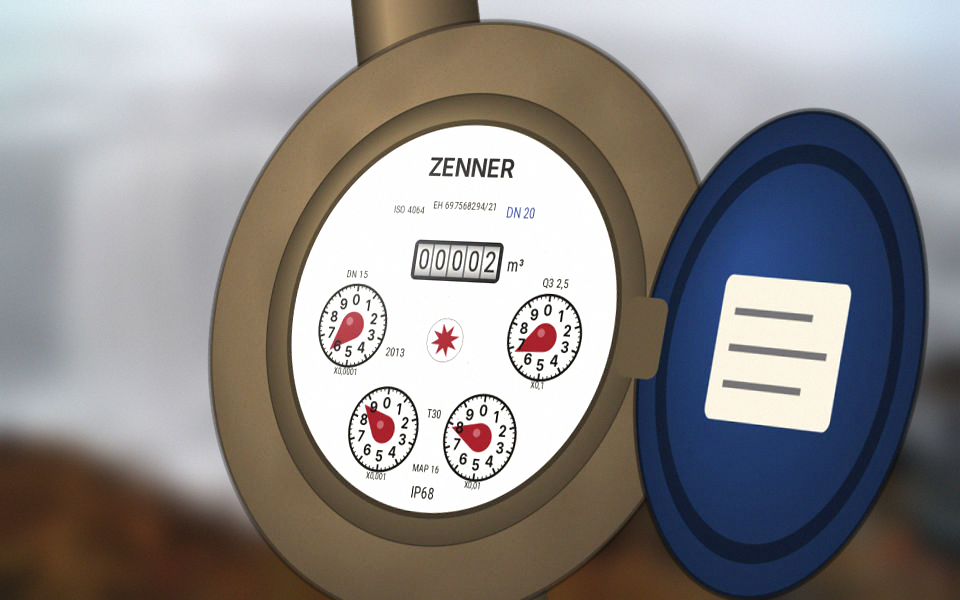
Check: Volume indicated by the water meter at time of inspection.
2.6786 m³
